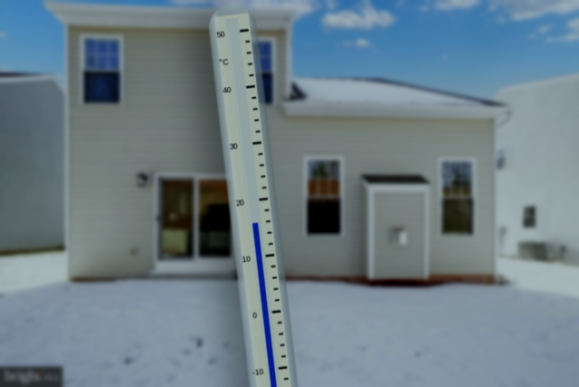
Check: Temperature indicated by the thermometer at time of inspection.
16 °C
